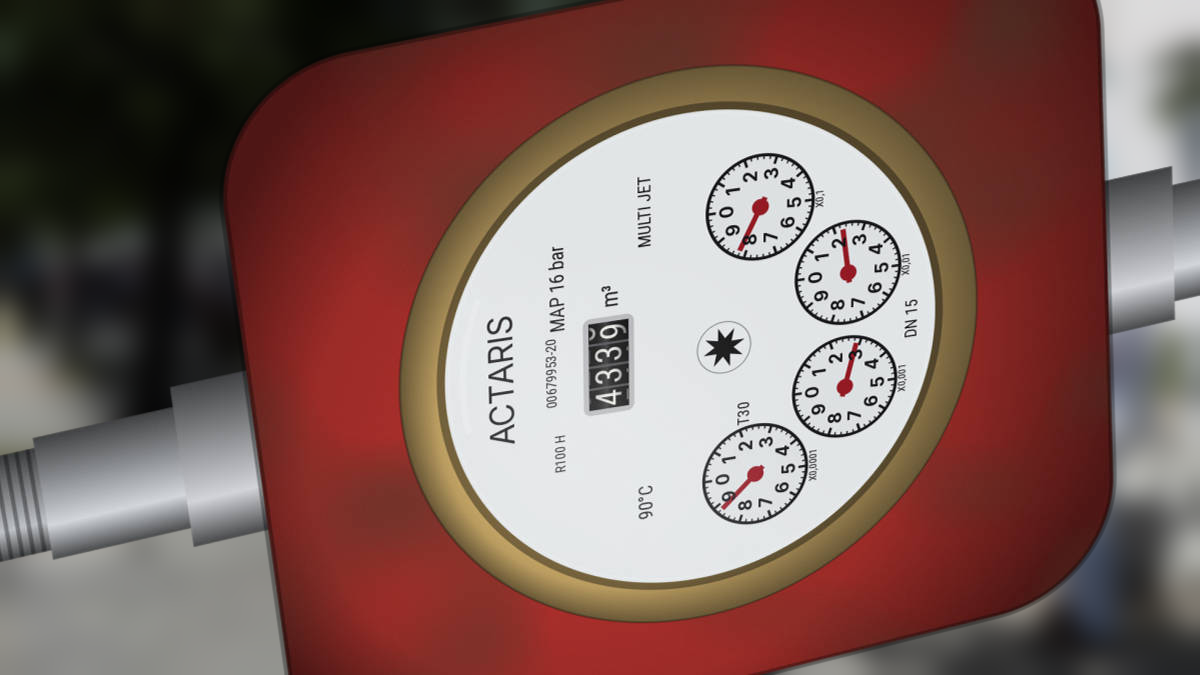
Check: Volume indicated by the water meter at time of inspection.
4338.8228 m³
